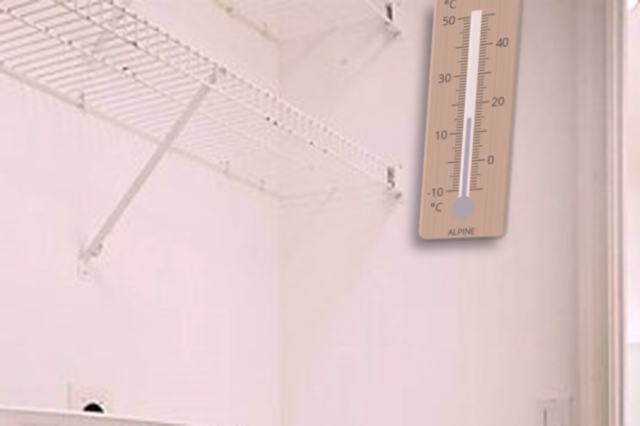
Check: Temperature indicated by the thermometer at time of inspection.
15 °C
